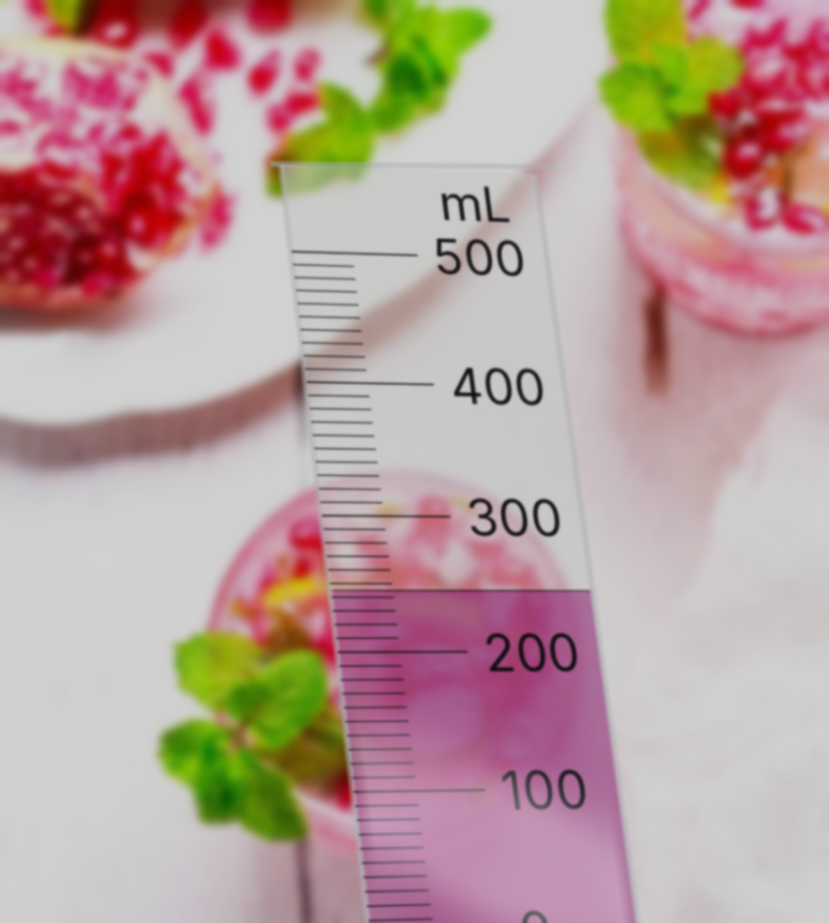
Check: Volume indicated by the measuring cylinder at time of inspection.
245 mL
